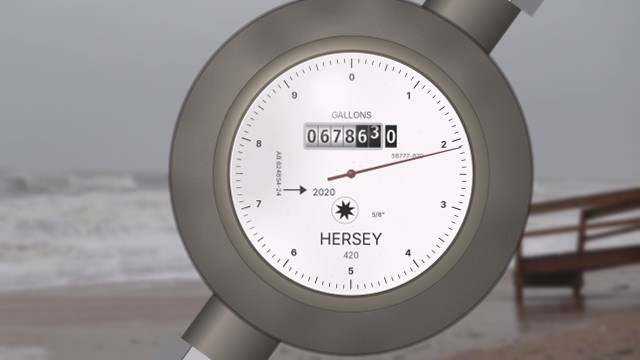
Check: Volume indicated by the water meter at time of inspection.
678632.1 gal
